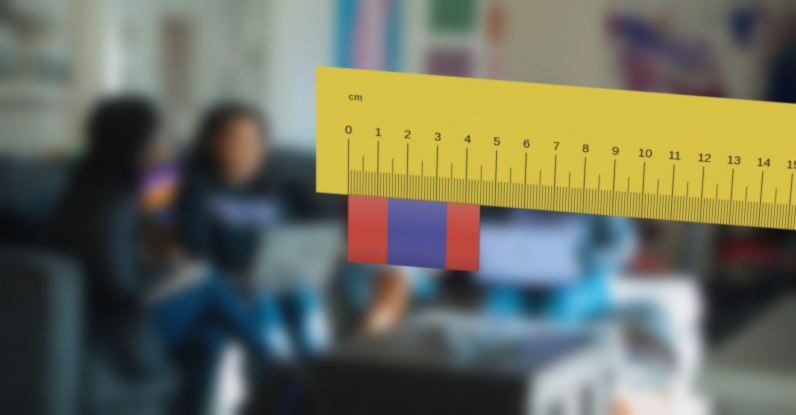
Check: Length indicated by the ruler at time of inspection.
4.5 cm
